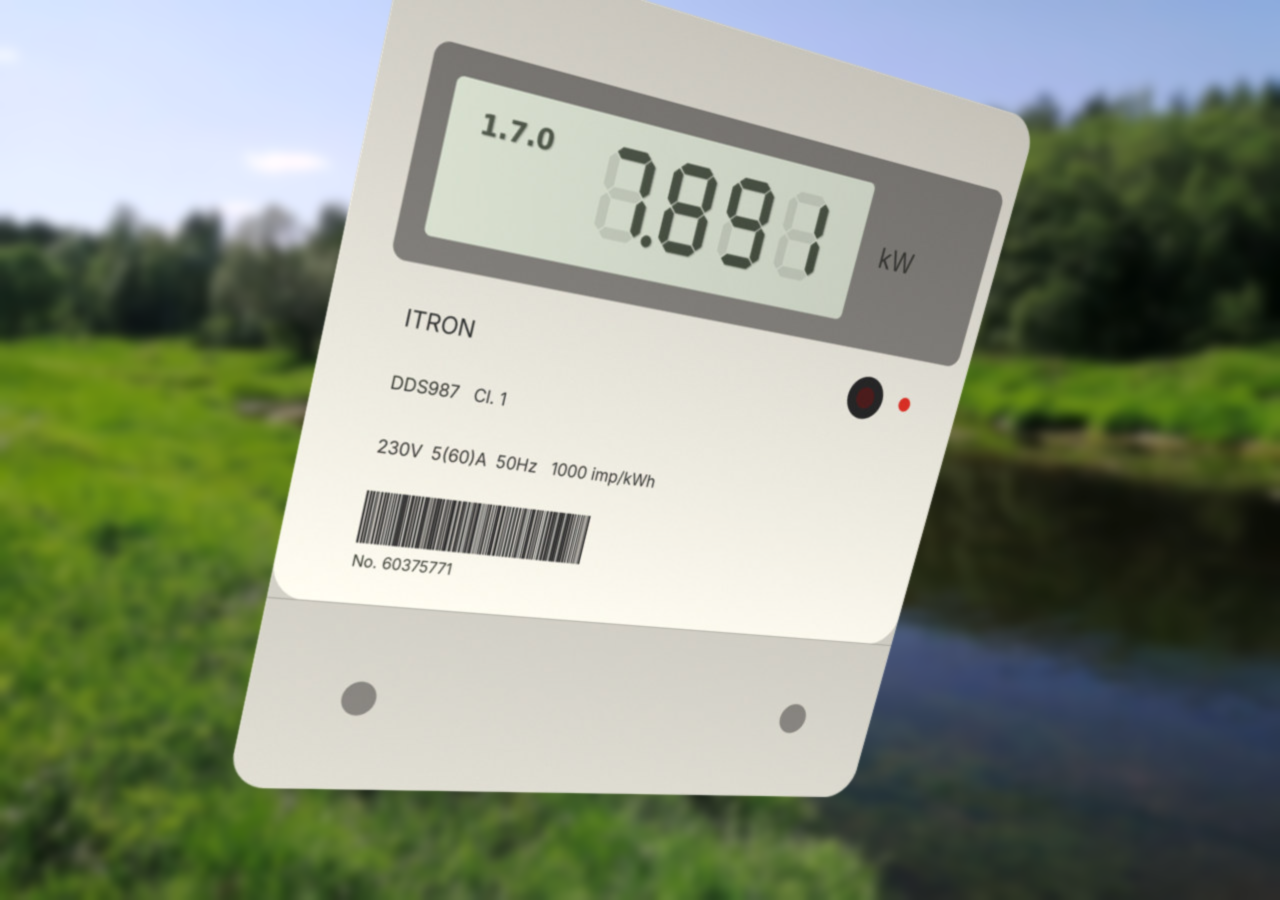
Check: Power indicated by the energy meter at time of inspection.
7.891 kW
